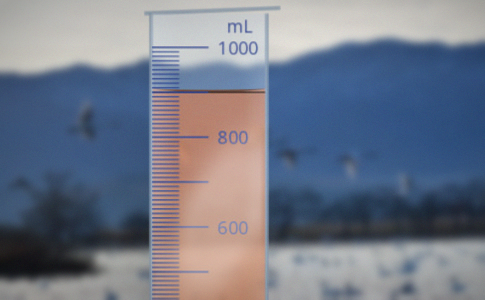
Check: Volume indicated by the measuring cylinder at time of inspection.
900 mL
